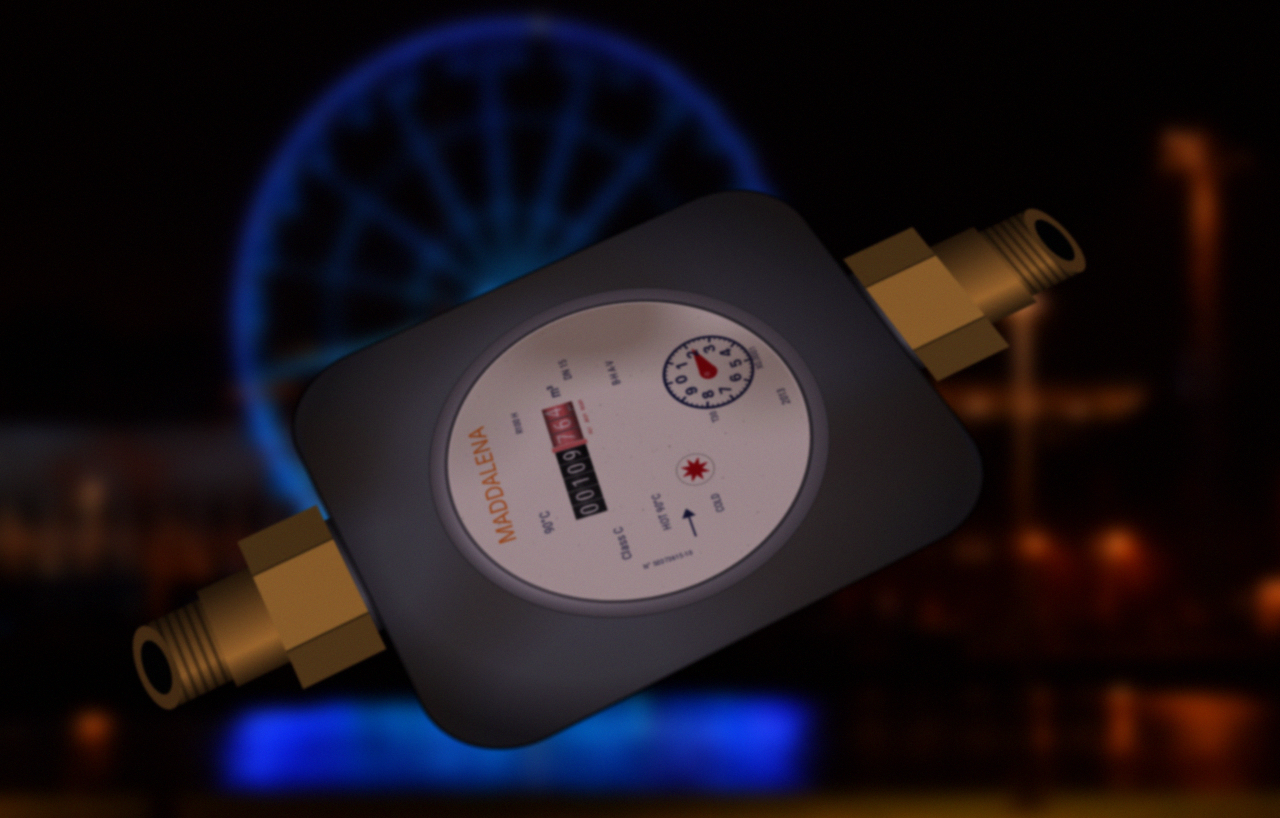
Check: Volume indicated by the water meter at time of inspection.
109.7642 m³
